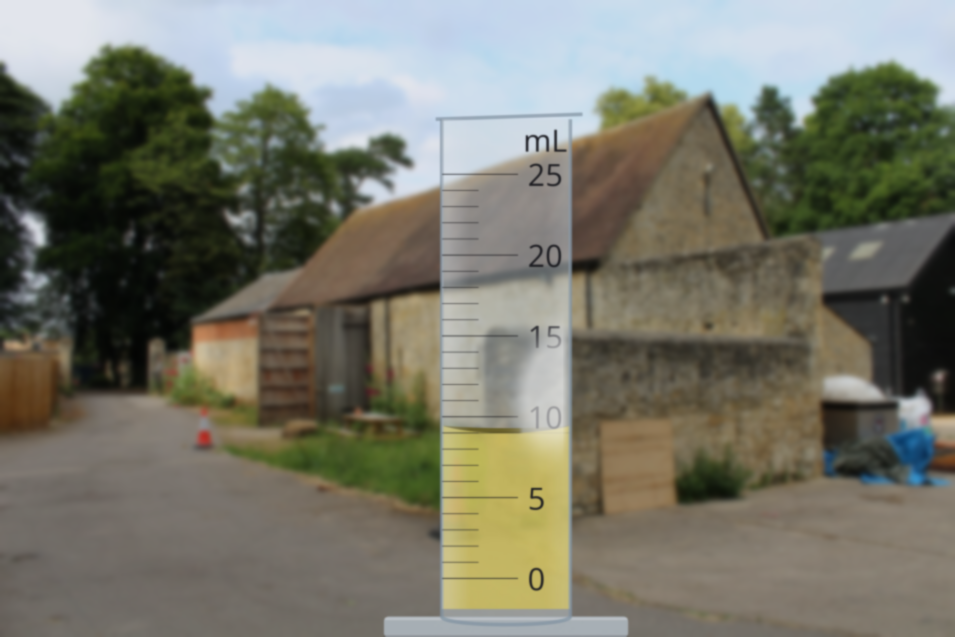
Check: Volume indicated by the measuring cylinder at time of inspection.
9 mL
